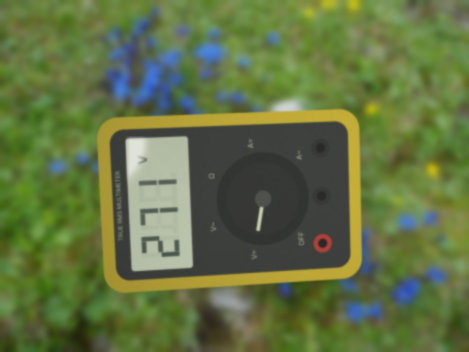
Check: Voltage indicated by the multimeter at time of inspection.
271 V
